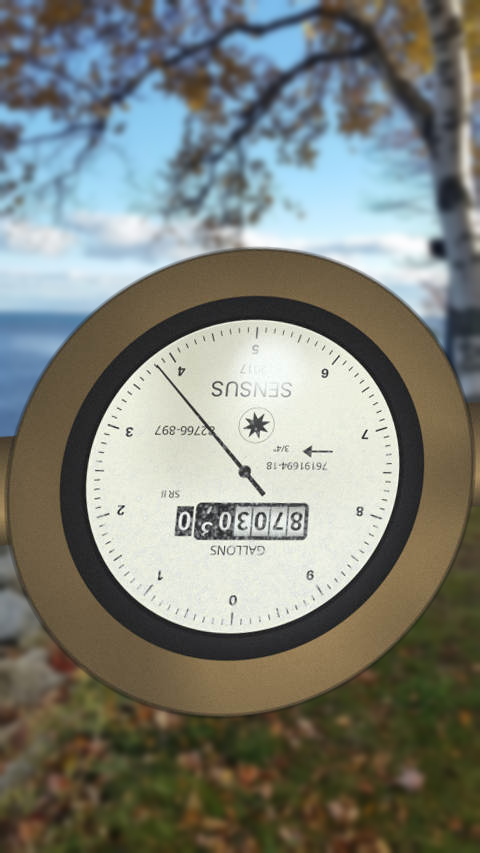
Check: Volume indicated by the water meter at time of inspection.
8703033.8 gal
